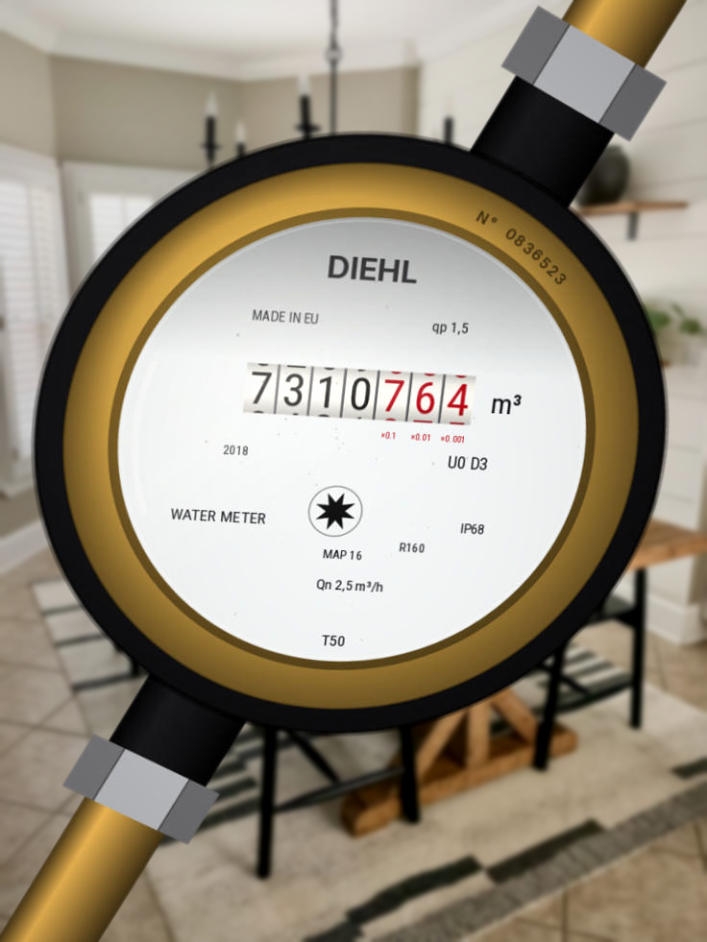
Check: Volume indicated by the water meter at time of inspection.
7310.764 m³
